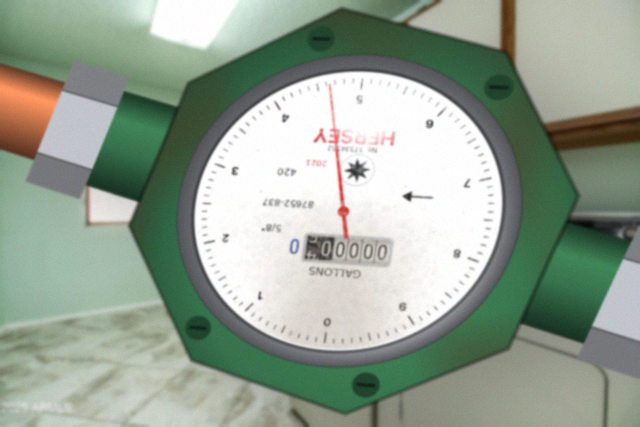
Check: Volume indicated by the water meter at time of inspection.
44.6 gal
